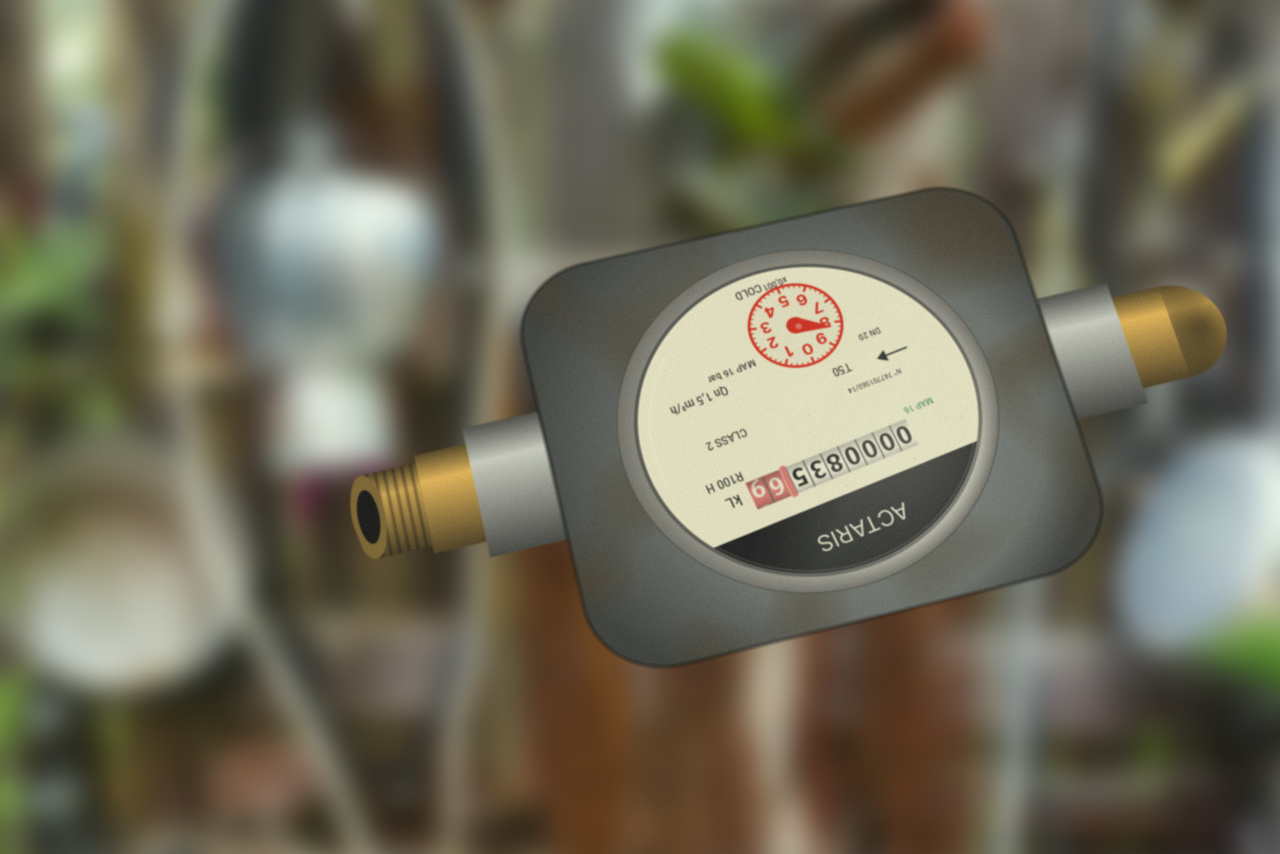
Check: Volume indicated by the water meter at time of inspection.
835.688 kL
